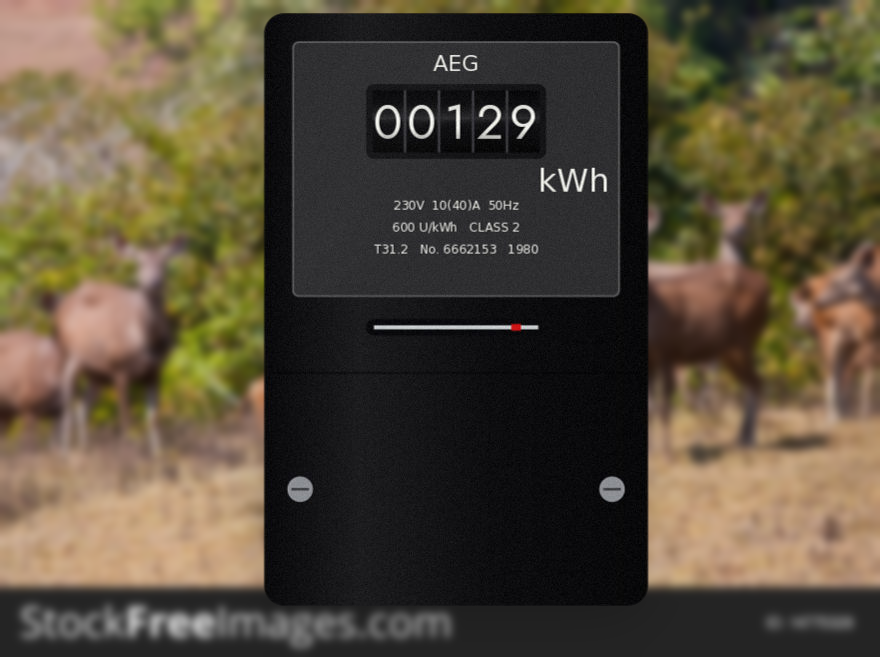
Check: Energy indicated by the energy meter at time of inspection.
129 kWh
